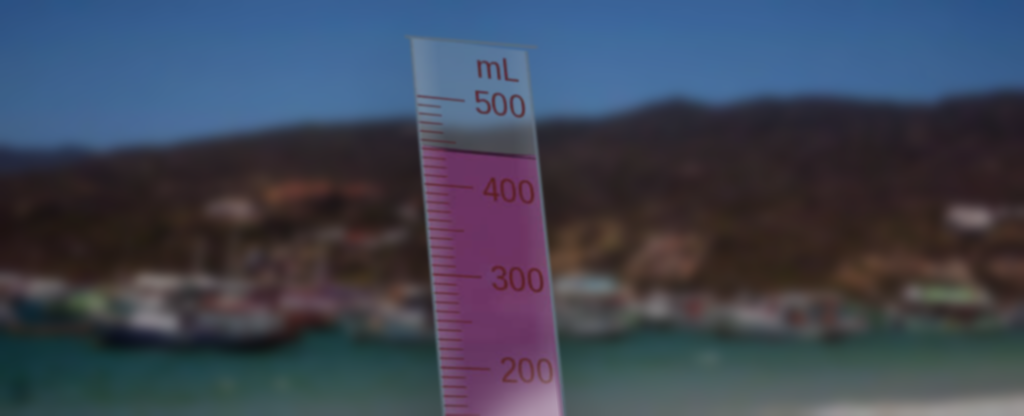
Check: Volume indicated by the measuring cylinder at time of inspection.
440 mL
